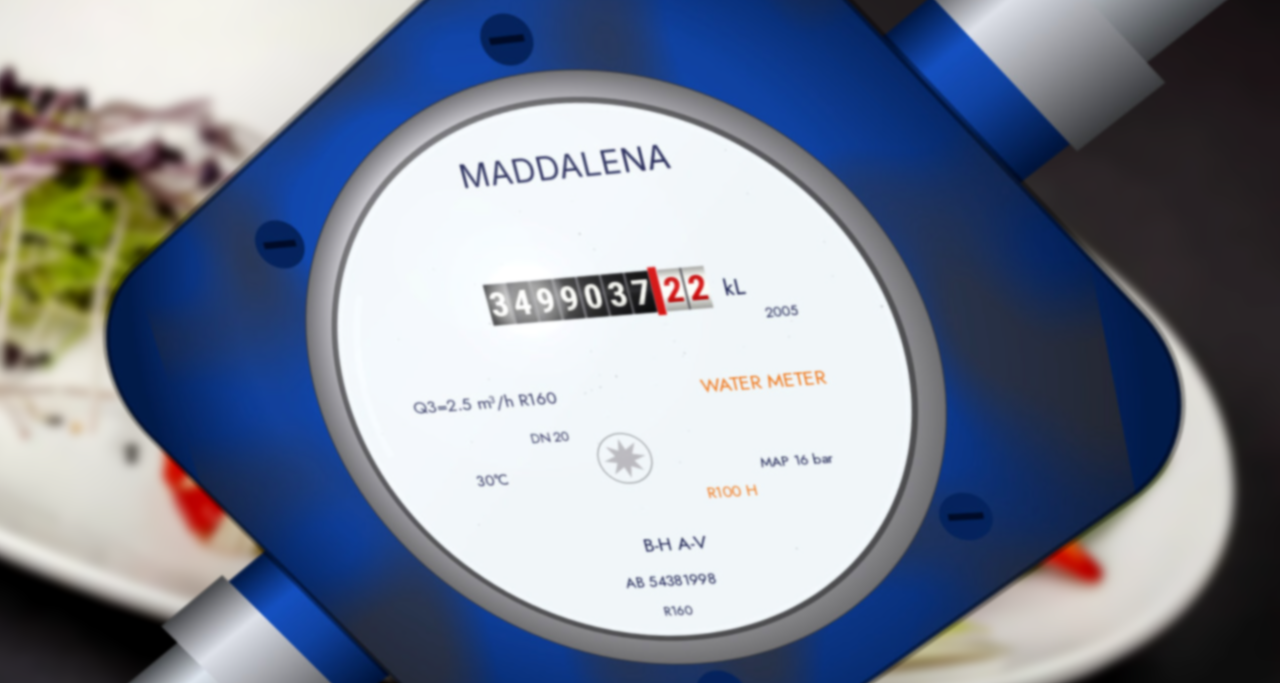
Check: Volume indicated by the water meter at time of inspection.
3499037.22 kL
